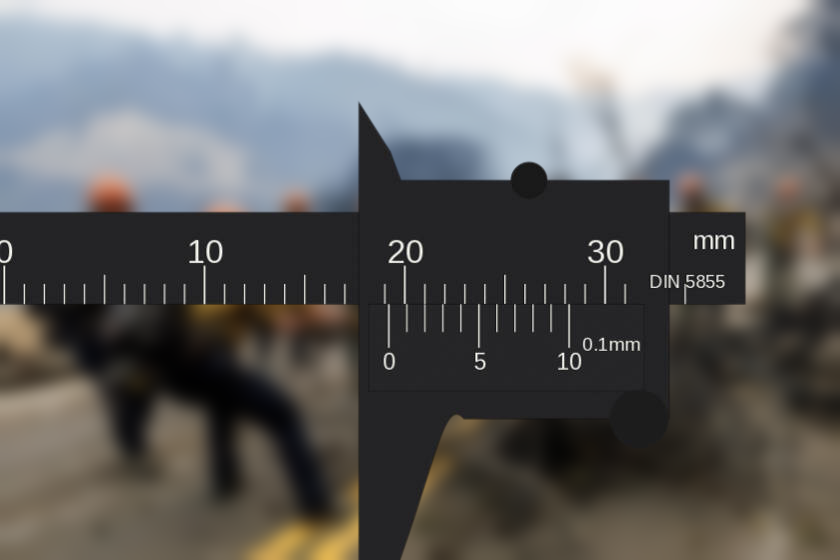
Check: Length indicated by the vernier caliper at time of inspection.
19.2 mm
